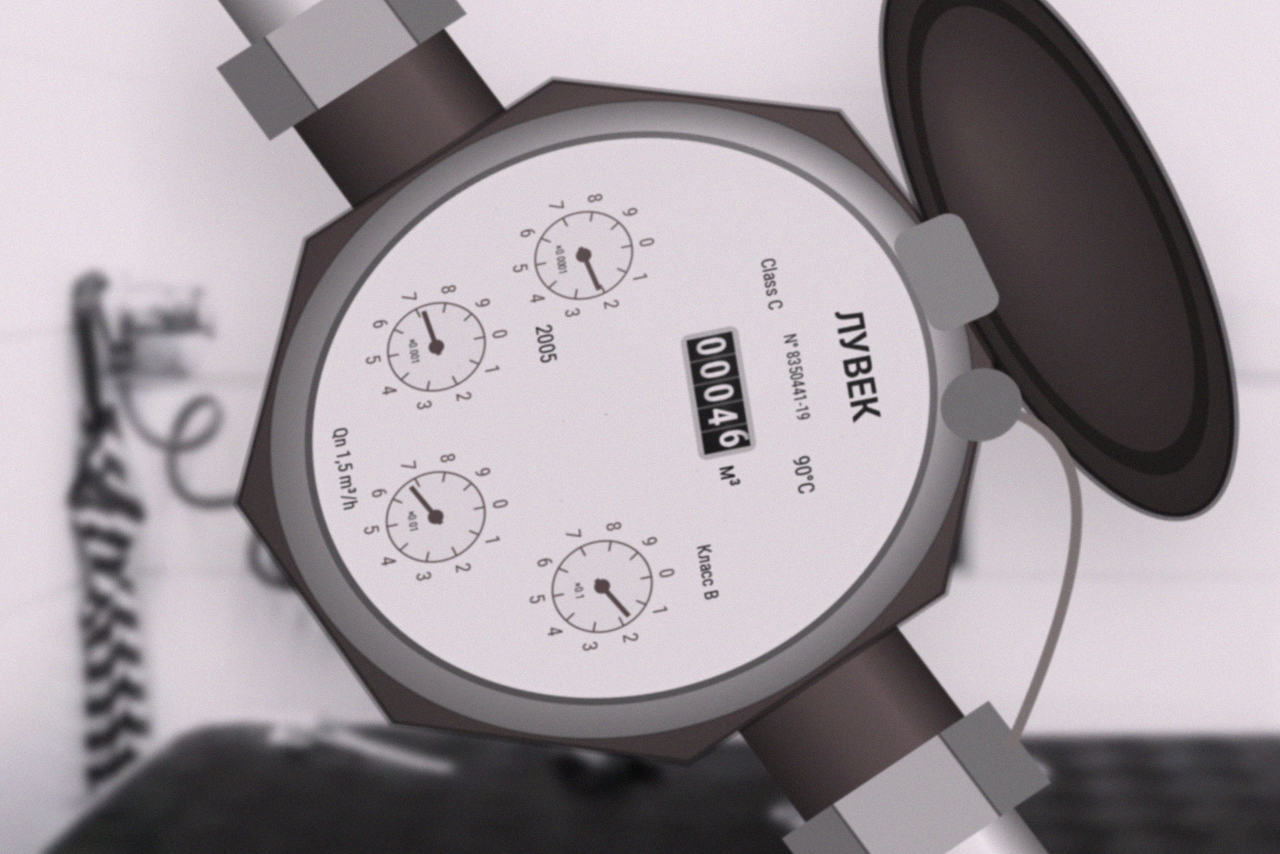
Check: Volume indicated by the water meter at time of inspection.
46.1672 m³
